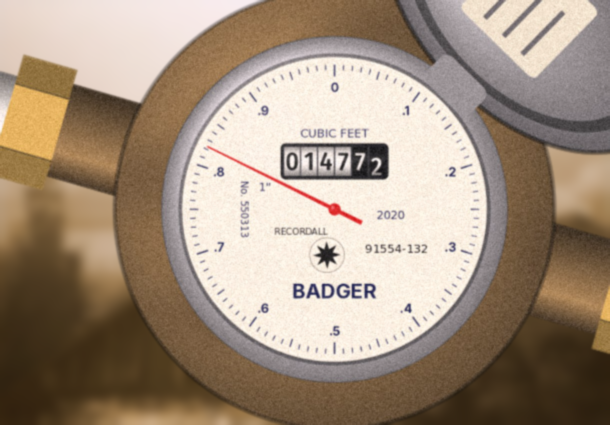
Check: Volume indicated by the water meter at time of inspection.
14771.82 ft³
